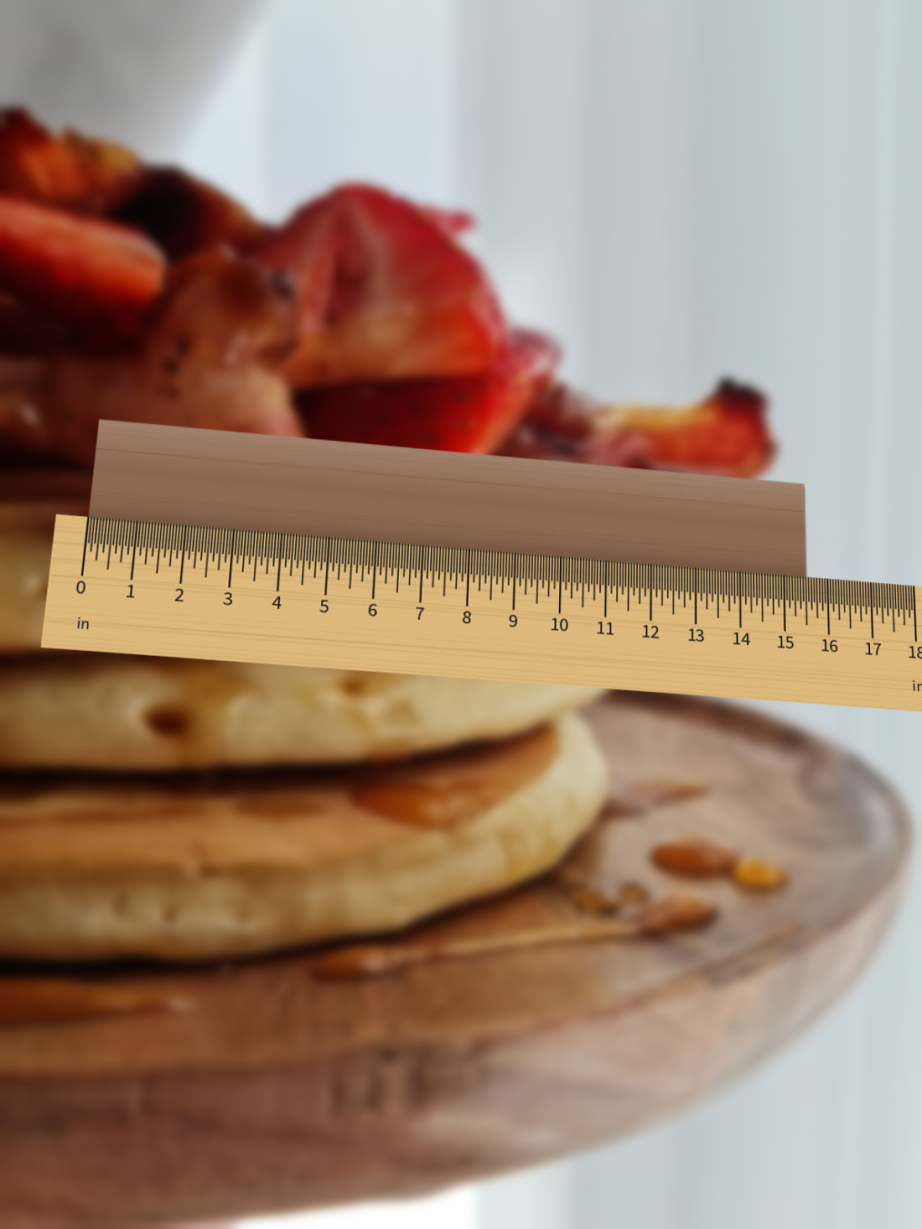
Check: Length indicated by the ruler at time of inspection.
15.5 in
